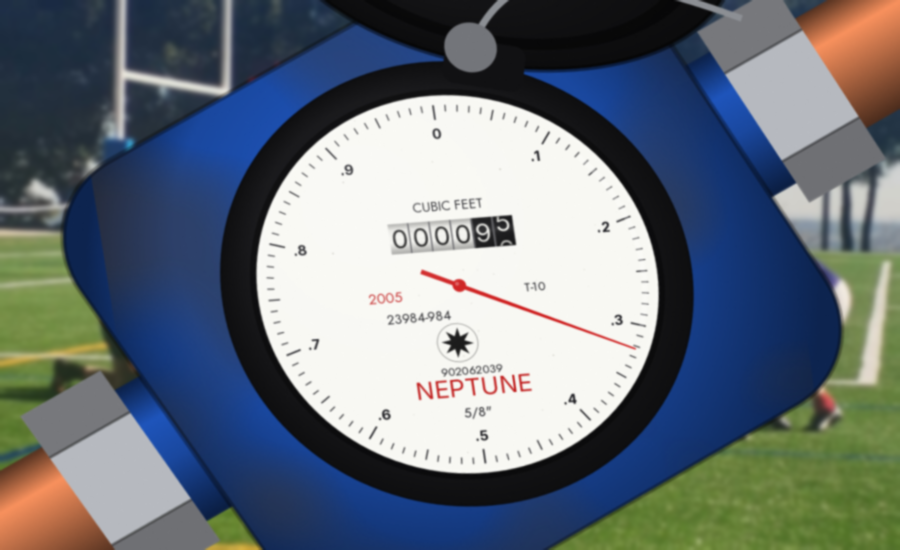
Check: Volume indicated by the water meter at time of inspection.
95.32 ft³
